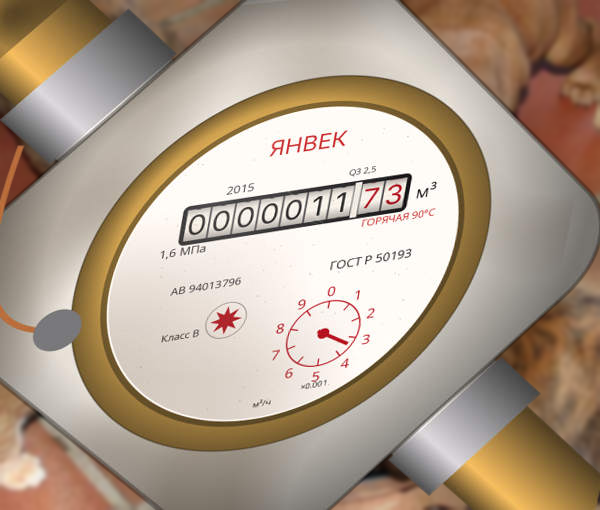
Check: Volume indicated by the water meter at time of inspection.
11.733 m³
